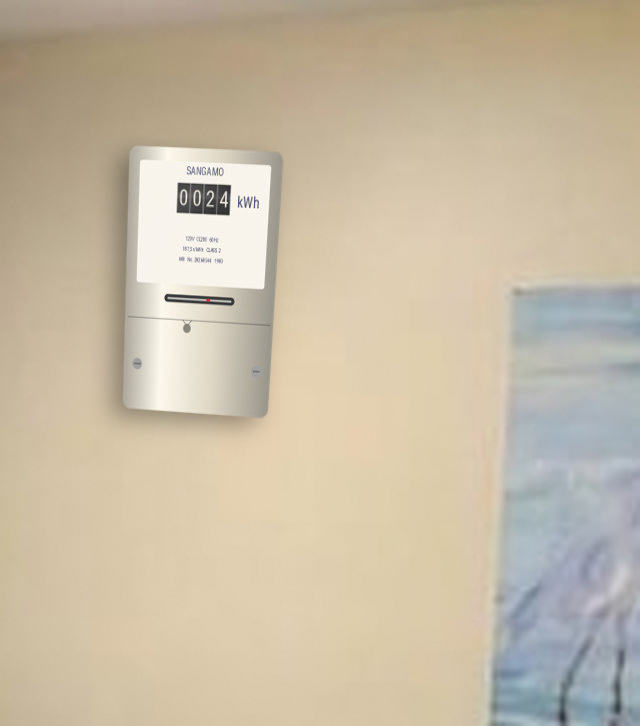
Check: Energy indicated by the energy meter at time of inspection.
24 kWh
